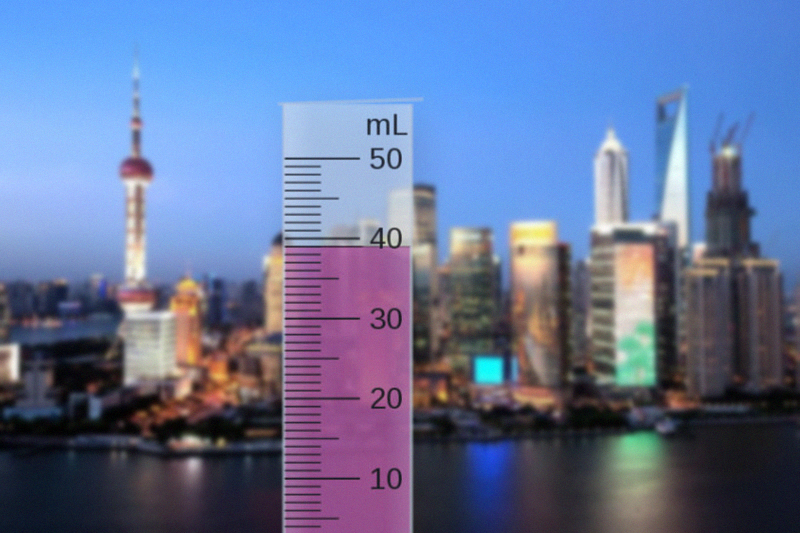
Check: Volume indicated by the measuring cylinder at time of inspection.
39 mL
